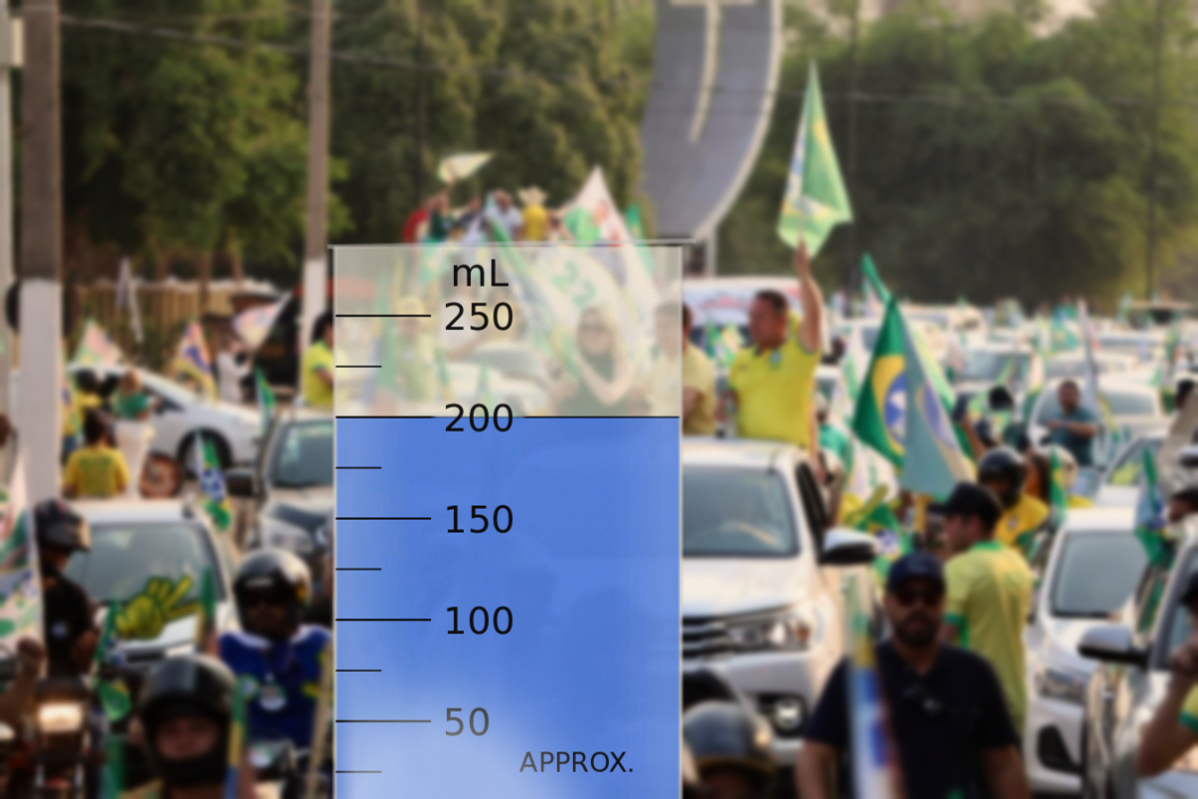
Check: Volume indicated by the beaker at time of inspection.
200 mL
